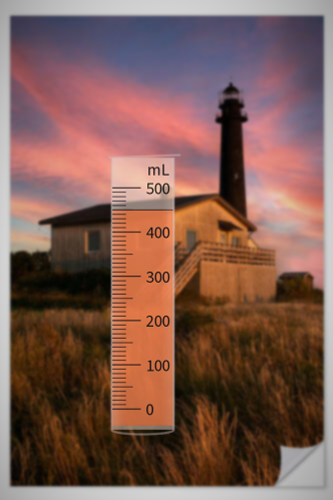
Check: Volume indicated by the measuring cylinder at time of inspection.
450 mL
